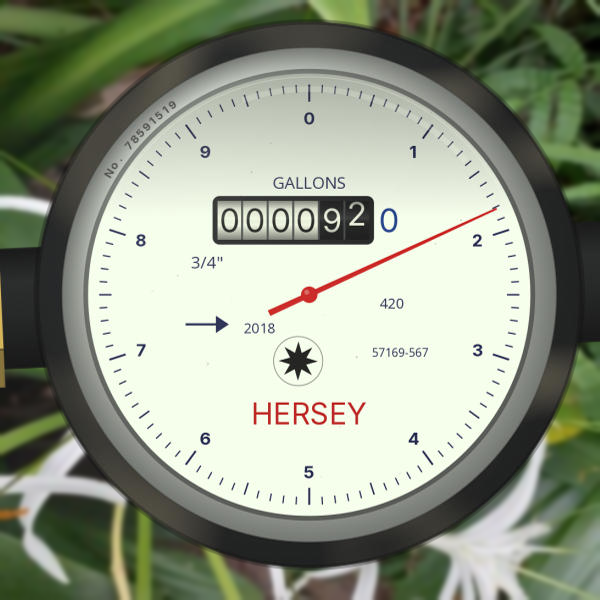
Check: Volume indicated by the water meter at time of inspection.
921.8 gal
